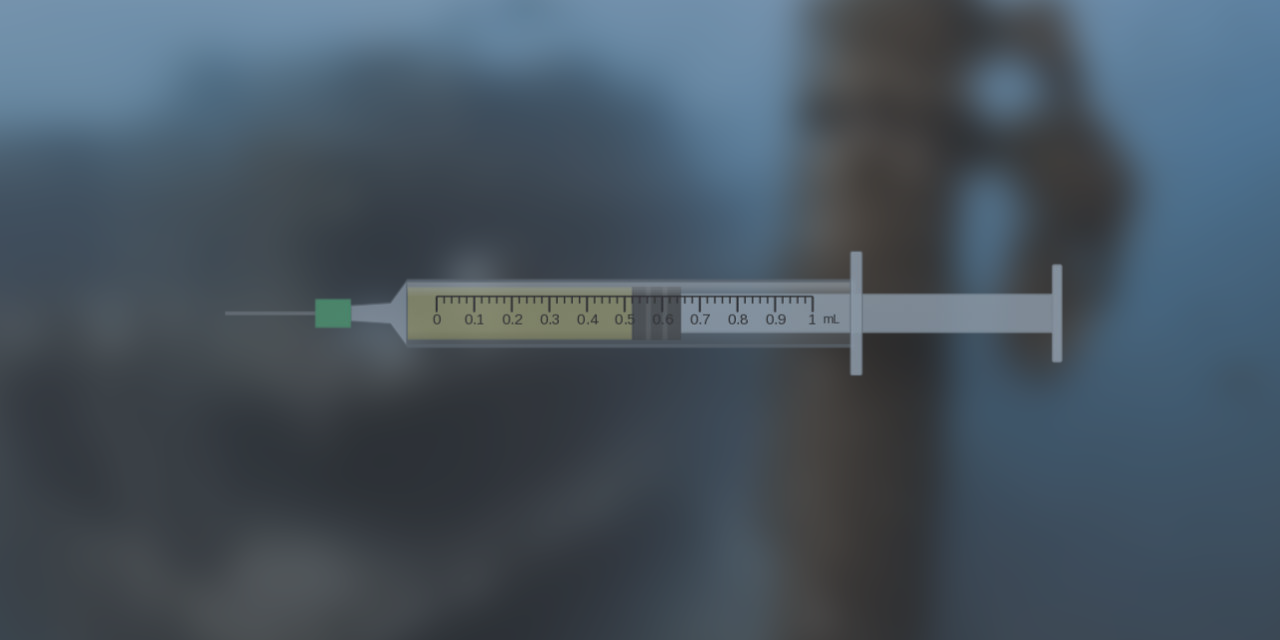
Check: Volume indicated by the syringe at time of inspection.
0.52 mL
